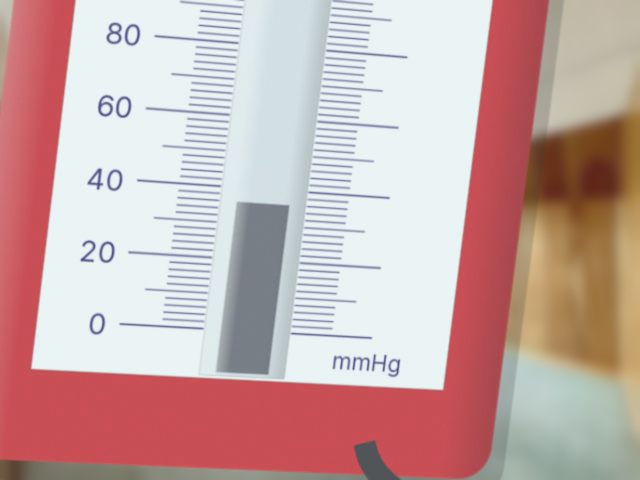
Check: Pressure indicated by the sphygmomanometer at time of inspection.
36 mmHg
